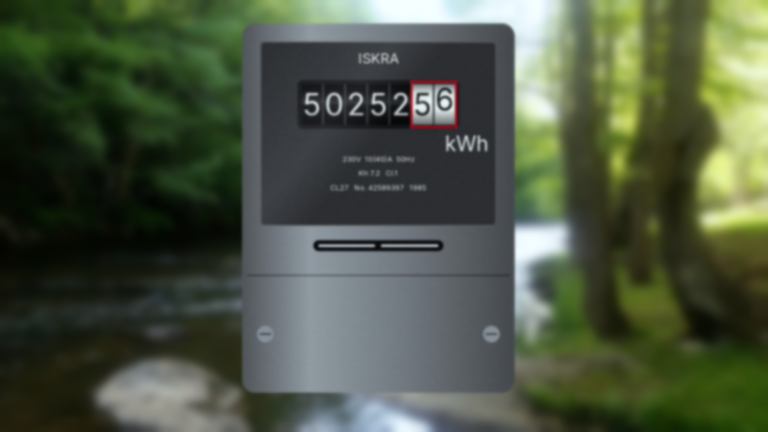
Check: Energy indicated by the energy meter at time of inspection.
50252.56 kWh
